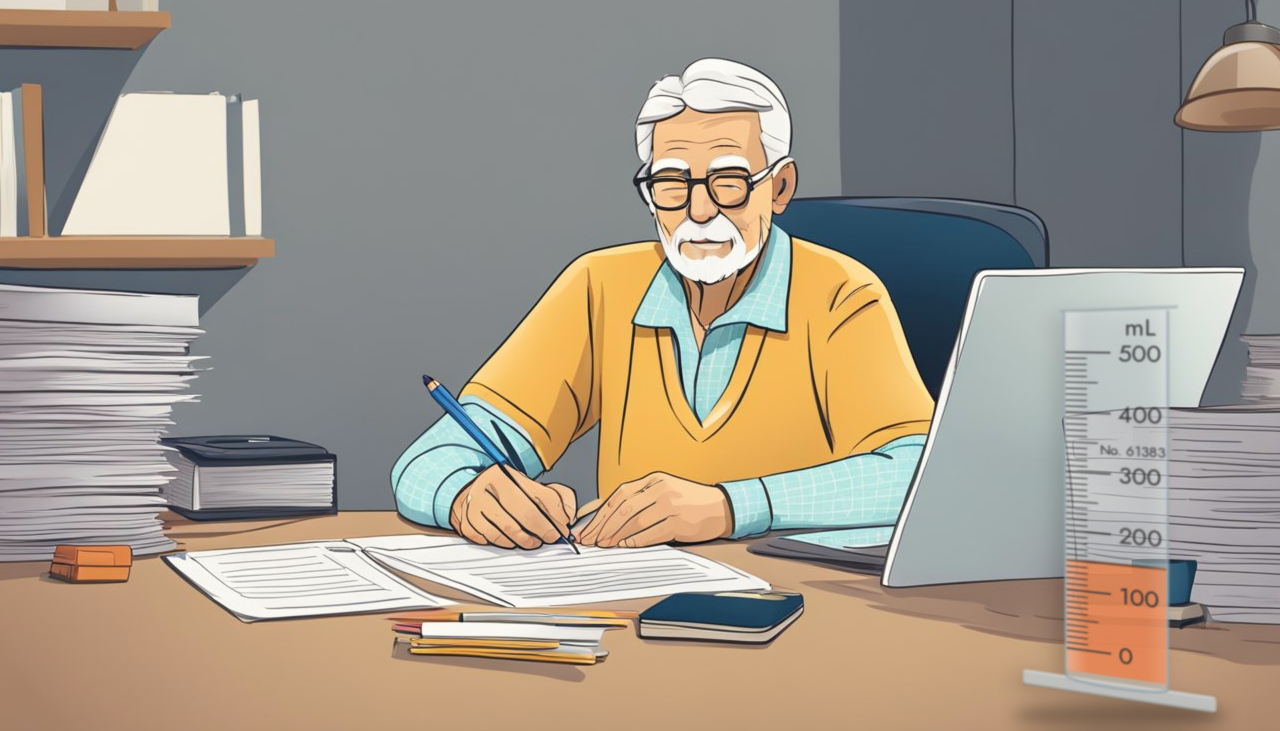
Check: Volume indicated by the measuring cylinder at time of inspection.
150 mL
